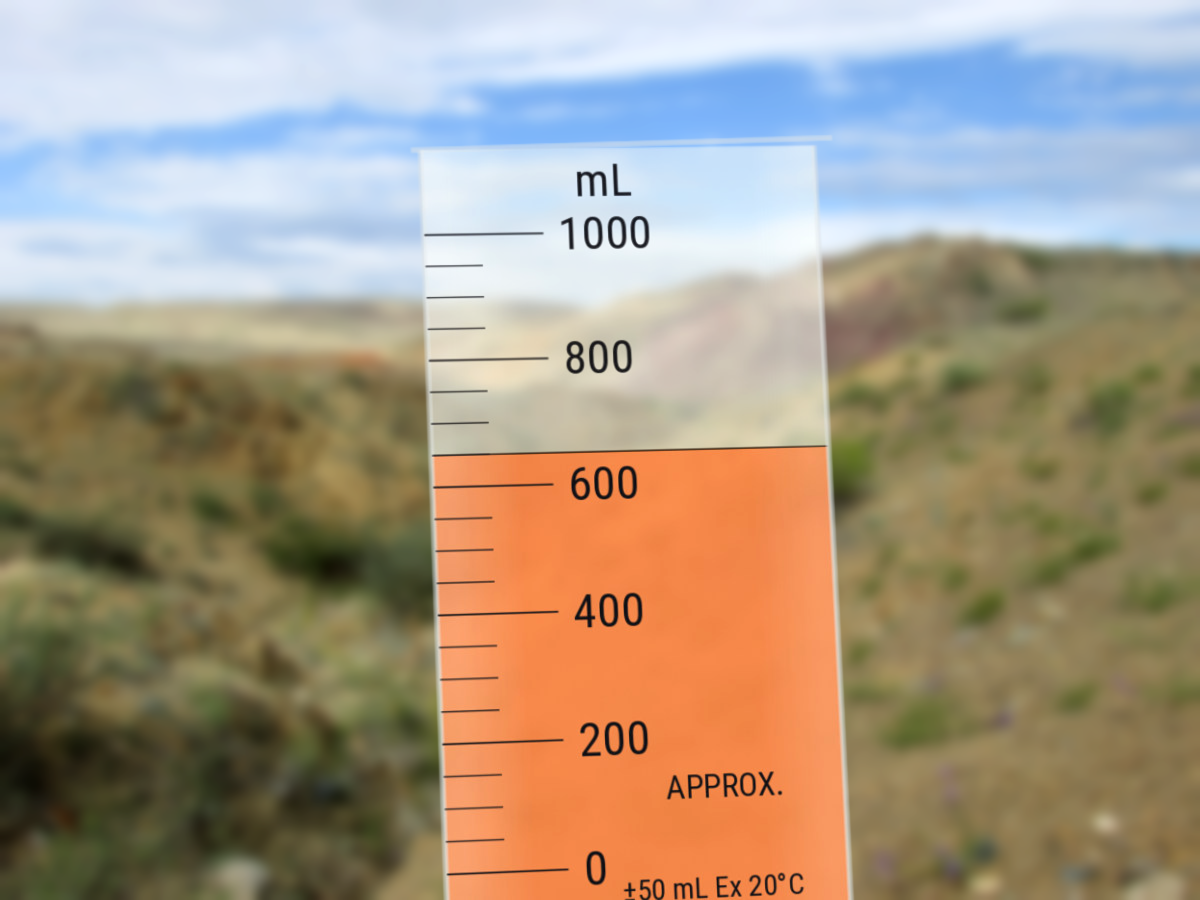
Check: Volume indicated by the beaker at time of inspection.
650 mL
